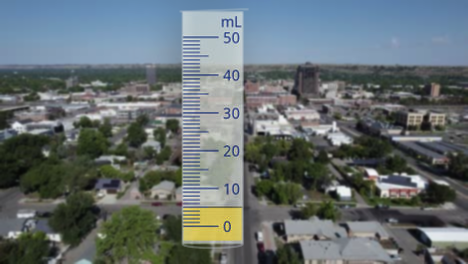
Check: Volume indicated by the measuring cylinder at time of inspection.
5 mL
